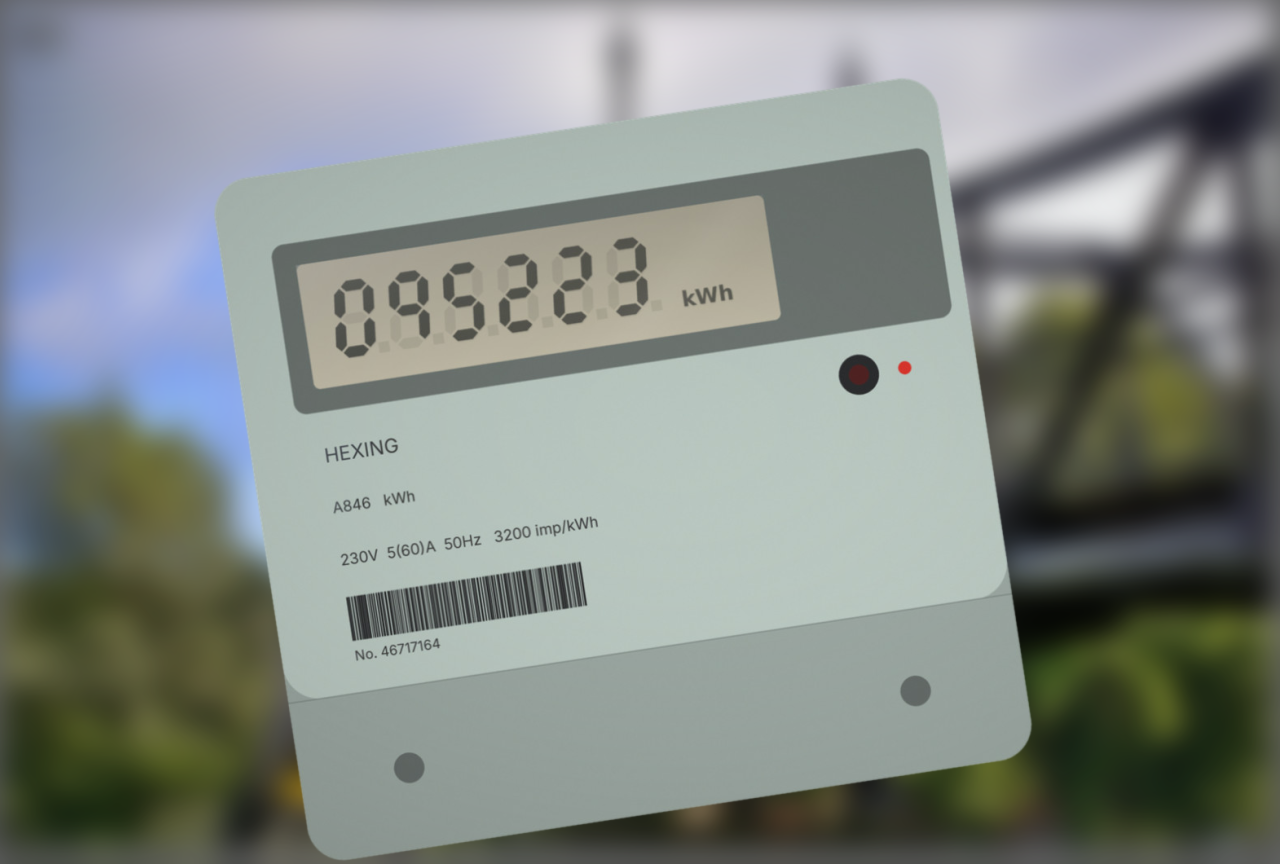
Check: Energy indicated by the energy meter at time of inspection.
95223 kWh
